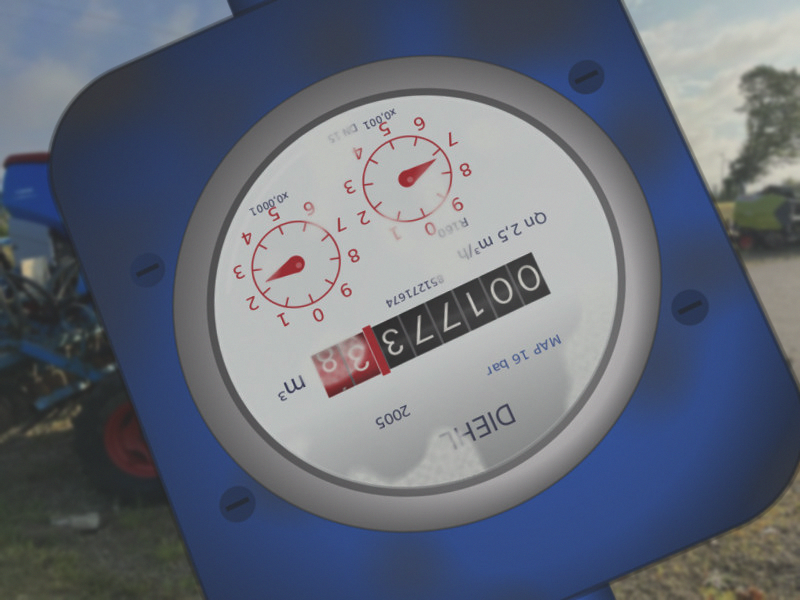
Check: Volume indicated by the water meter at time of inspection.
1773.3772 m³
